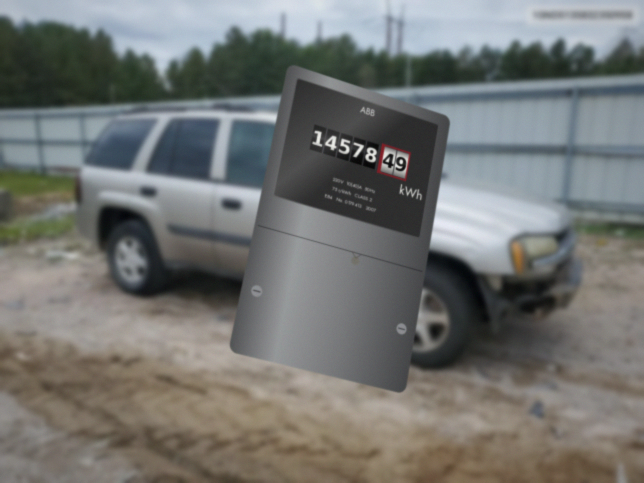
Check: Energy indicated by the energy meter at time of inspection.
14578.49 kWh
